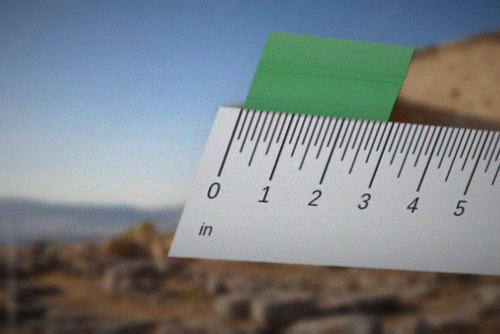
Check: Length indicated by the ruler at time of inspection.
2.875 in
